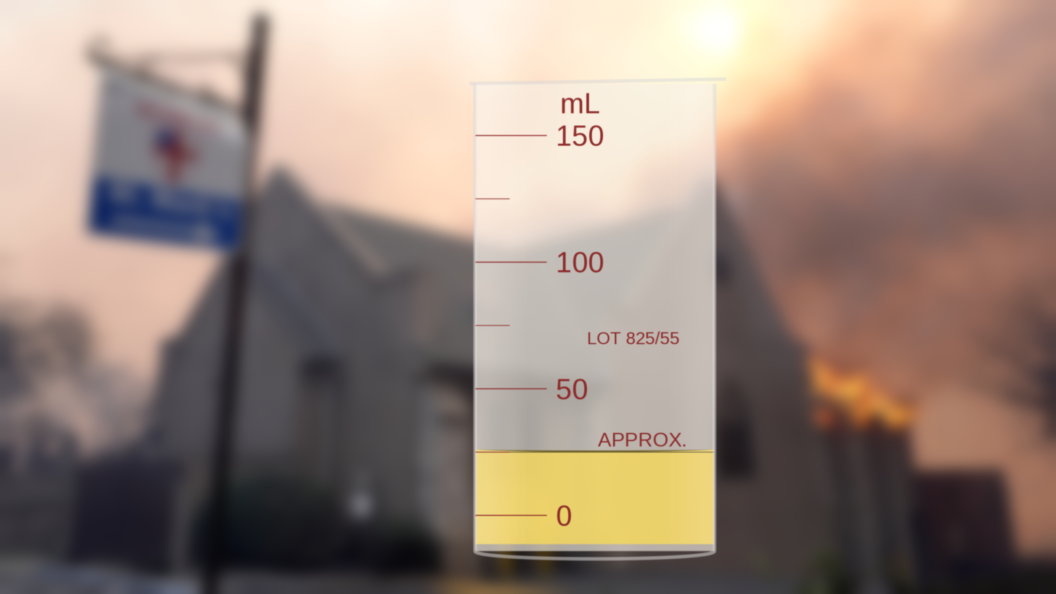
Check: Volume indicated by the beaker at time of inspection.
25 mL
